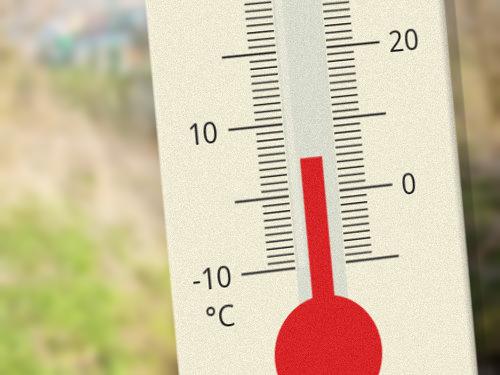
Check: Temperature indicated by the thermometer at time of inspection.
5 °C
